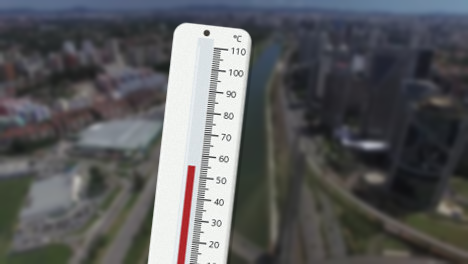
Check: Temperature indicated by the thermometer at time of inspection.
55 °C
